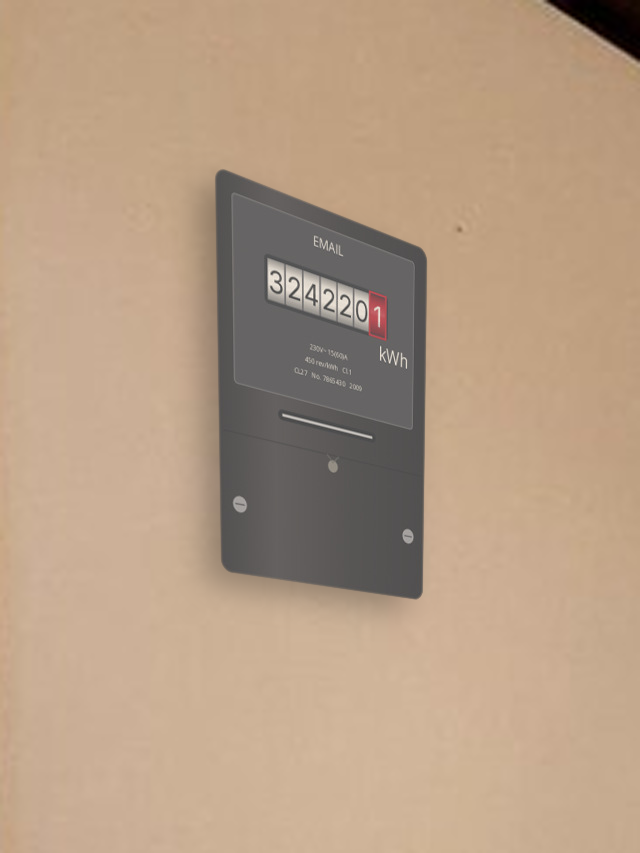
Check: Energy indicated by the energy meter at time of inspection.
324220.1 kWh
